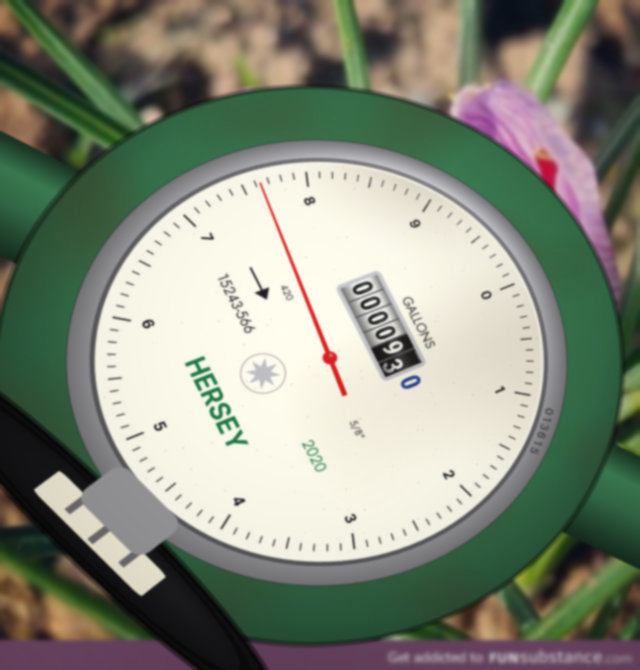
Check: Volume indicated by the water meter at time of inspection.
927.6 gal
